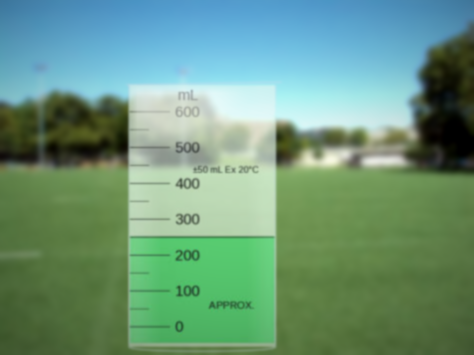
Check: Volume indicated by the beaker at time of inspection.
250 mL
